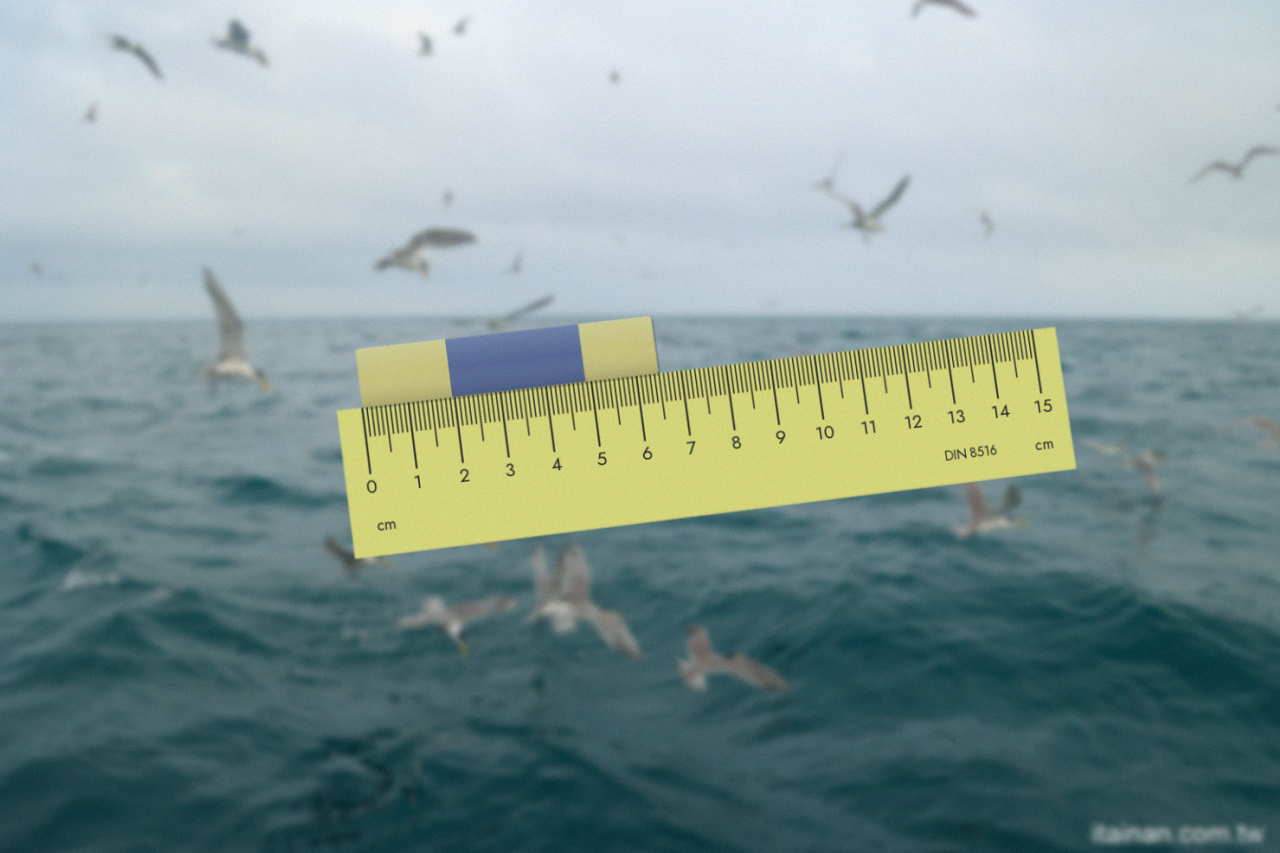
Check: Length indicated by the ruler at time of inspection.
6.5 cm
